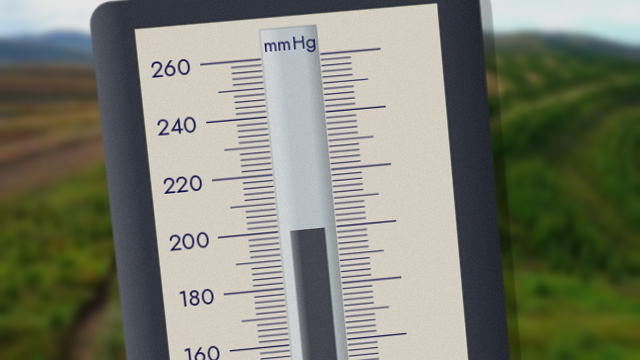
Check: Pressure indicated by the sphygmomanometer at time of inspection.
200 mmHg
